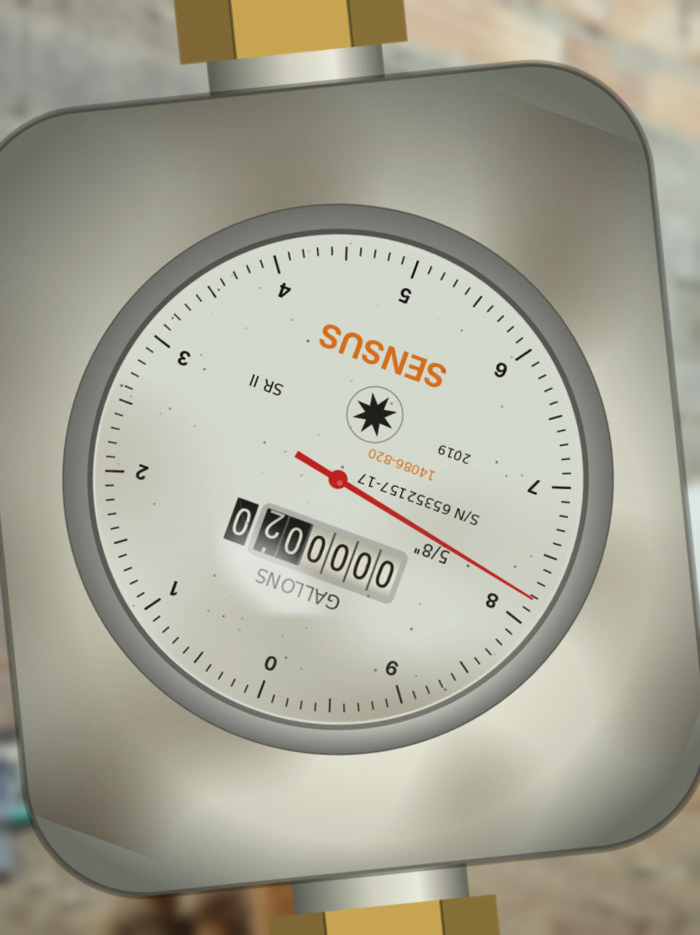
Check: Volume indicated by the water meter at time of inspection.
17.8 gal
